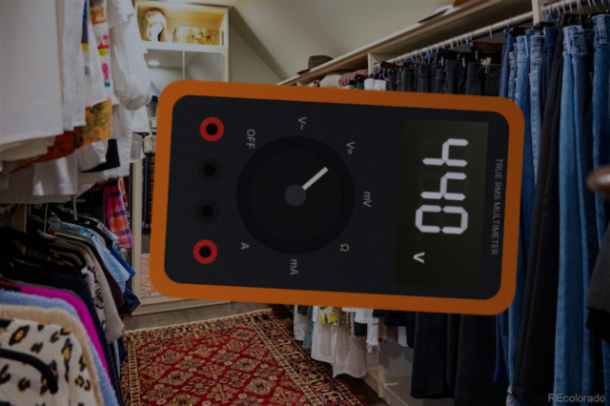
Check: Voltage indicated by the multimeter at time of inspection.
440 V
